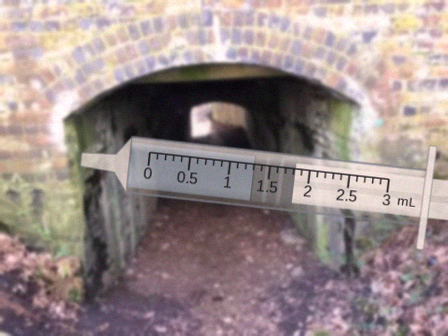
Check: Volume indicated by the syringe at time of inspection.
1.3 mL
